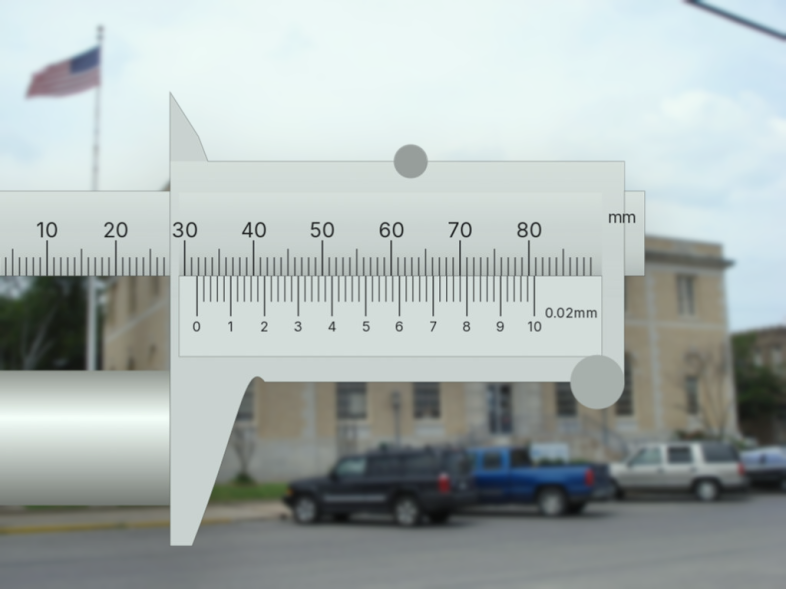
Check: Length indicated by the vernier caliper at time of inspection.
31.8 mm
